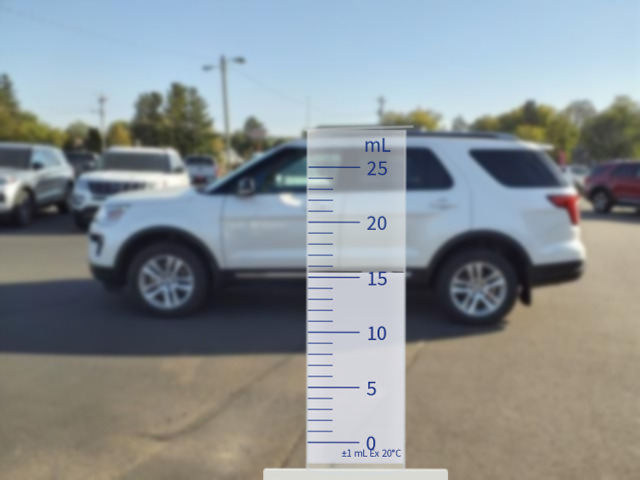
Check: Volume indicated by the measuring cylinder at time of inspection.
15.5 mL
